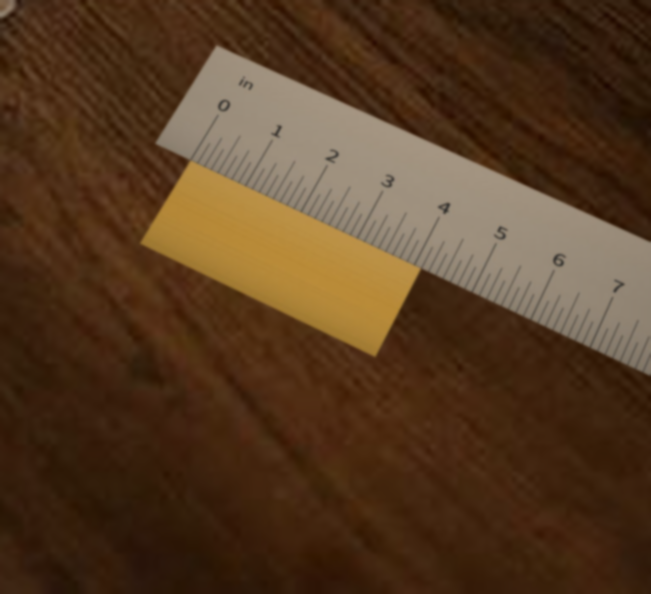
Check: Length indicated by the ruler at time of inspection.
4.125 in
